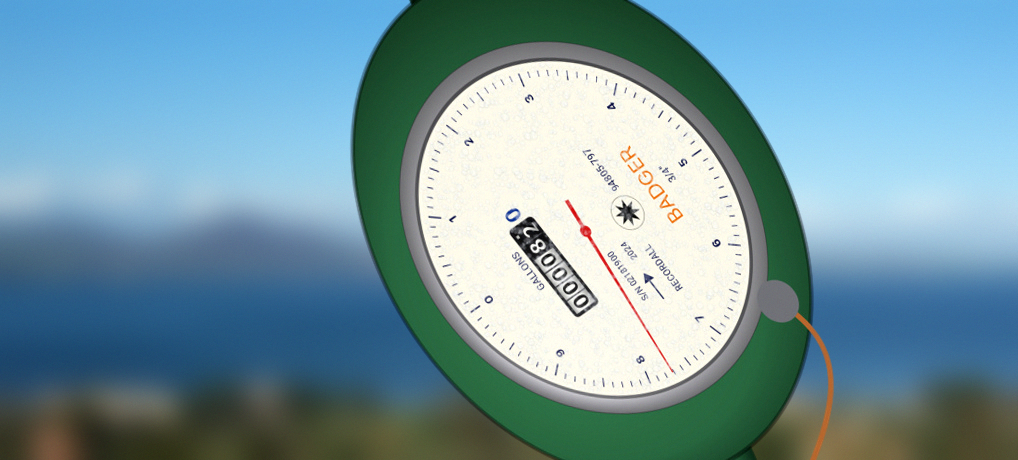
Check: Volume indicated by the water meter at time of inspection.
817.7 gal
